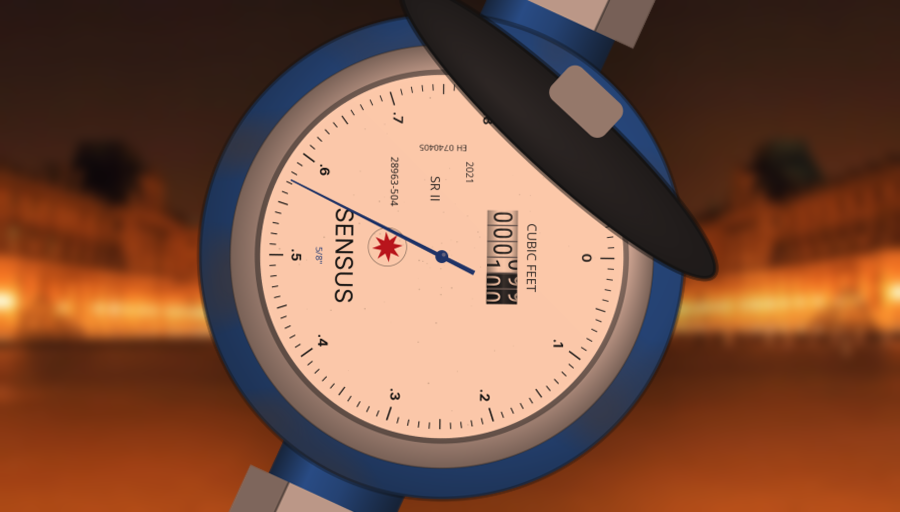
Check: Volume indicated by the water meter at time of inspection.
99.57 ft³
